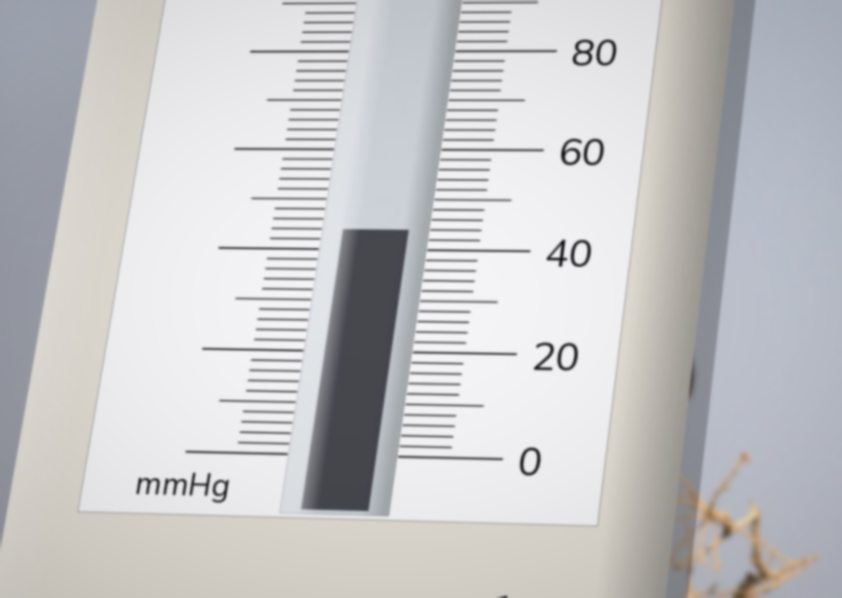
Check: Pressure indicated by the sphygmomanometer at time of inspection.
44 mmHg
